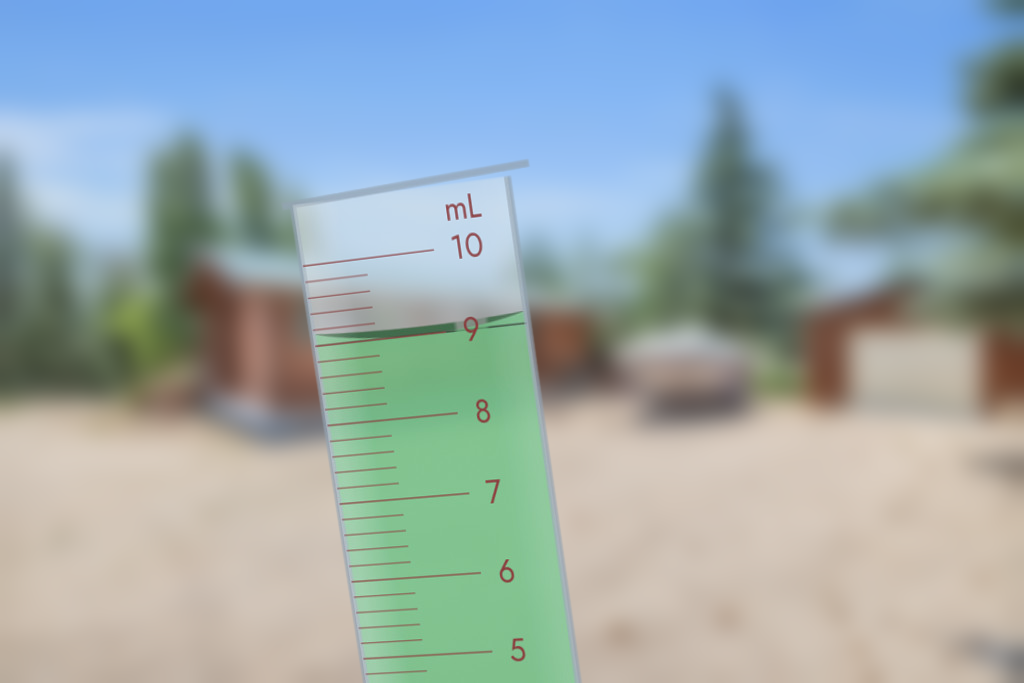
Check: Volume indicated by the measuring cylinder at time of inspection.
9 mL
